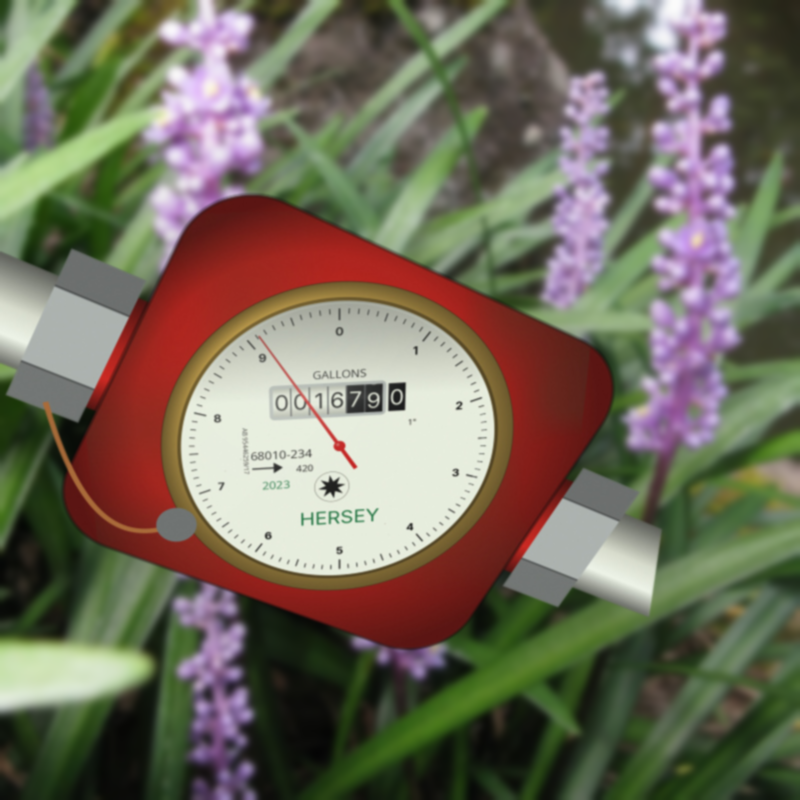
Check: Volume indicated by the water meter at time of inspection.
16789.1 gal
